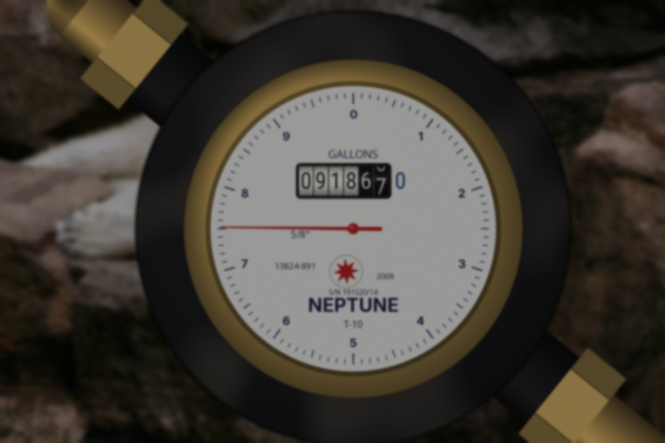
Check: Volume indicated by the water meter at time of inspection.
918667.5 gal
